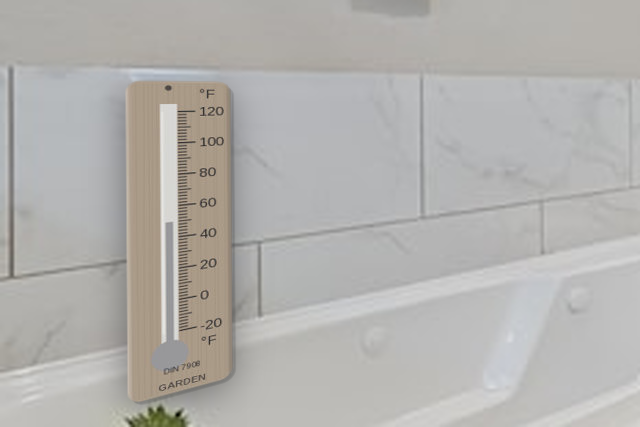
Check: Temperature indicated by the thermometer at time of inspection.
50 °F
